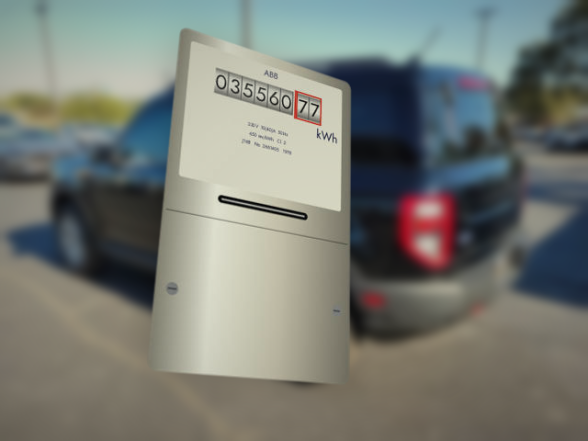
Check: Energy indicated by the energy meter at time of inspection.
35560.77 kWh
